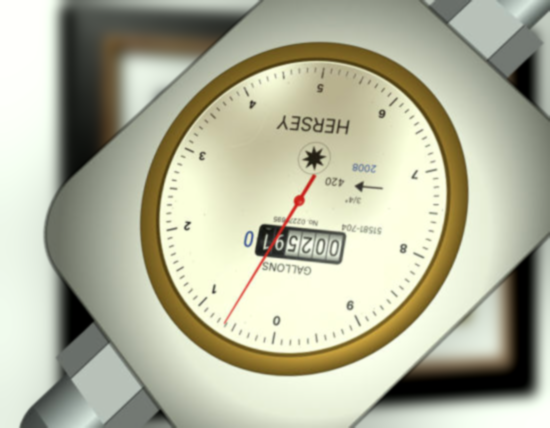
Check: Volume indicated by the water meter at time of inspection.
25910.6 gal
